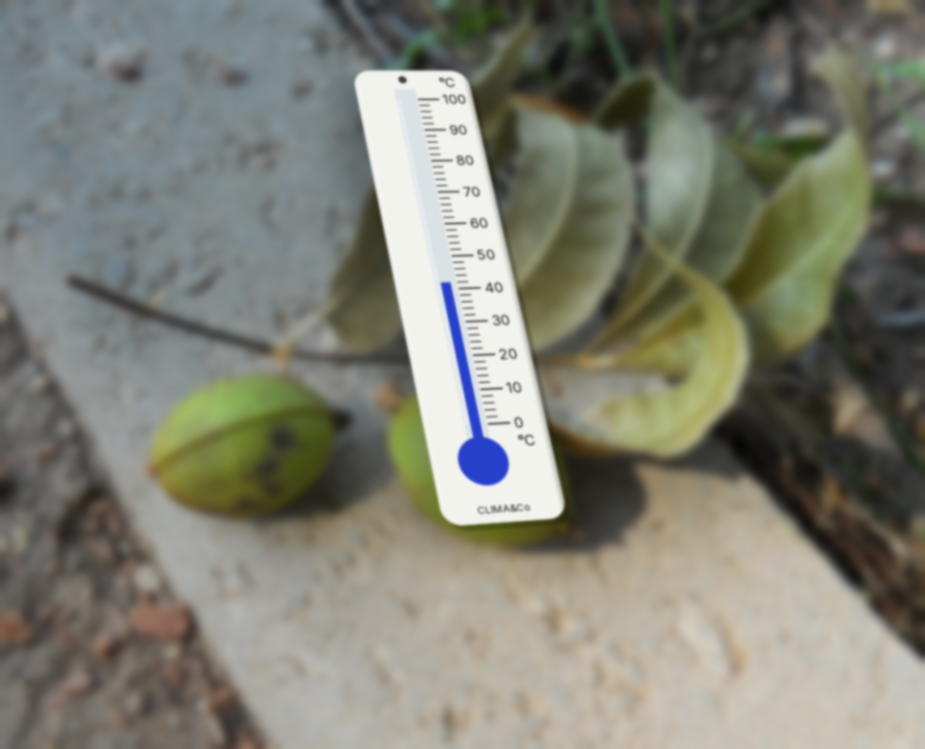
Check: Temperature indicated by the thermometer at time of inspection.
42 °C
